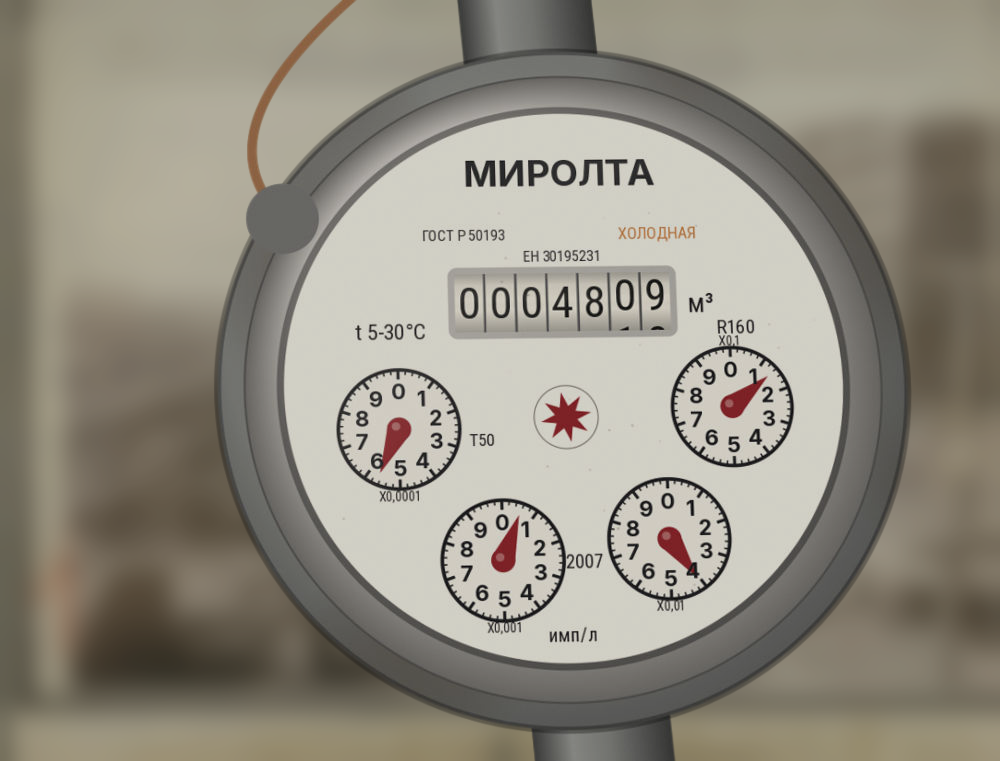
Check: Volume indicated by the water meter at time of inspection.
4809.1405 m³
